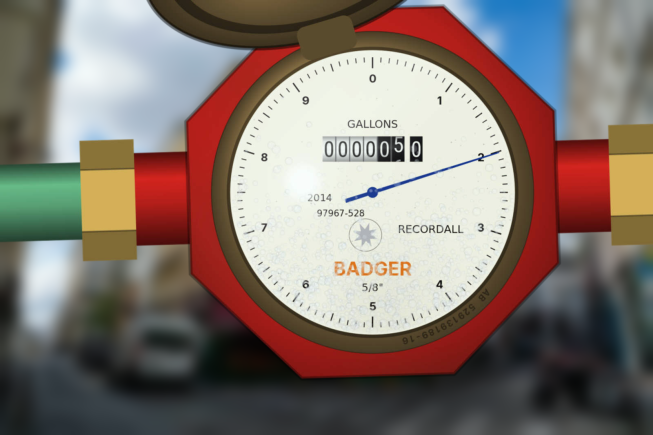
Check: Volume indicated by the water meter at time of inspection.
52.0 gal
